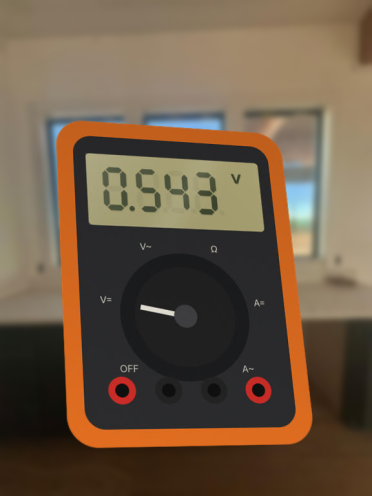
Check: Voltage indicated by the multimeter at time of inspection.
0.543 V
